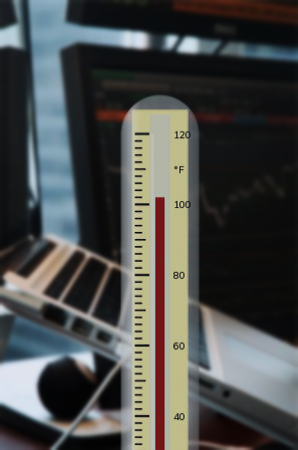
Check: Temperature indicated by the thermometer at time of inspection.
102 °F
